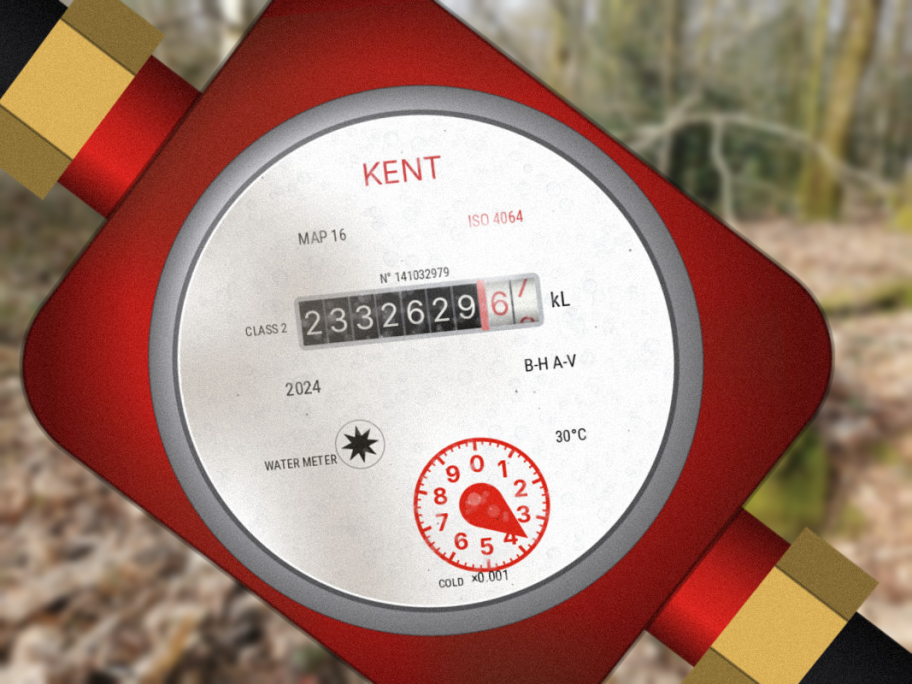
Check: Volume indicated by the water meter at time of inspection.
2332629.673 kL
